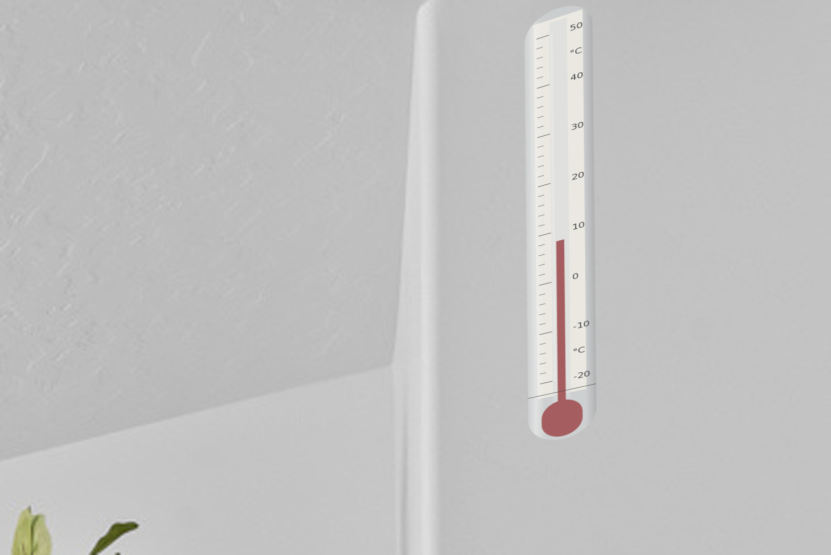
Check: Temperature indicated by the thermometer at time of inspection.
8 °C
